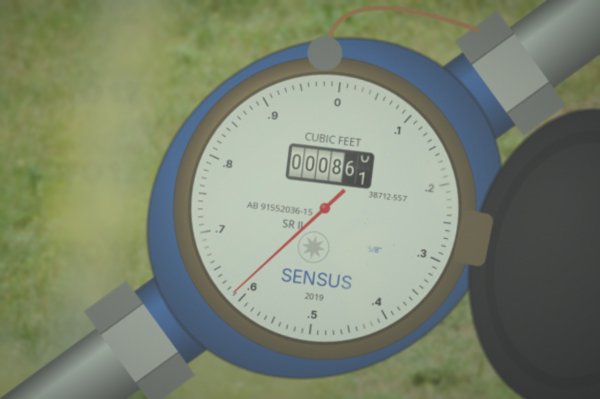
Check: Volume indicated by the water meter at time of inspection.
860.61 ft³
